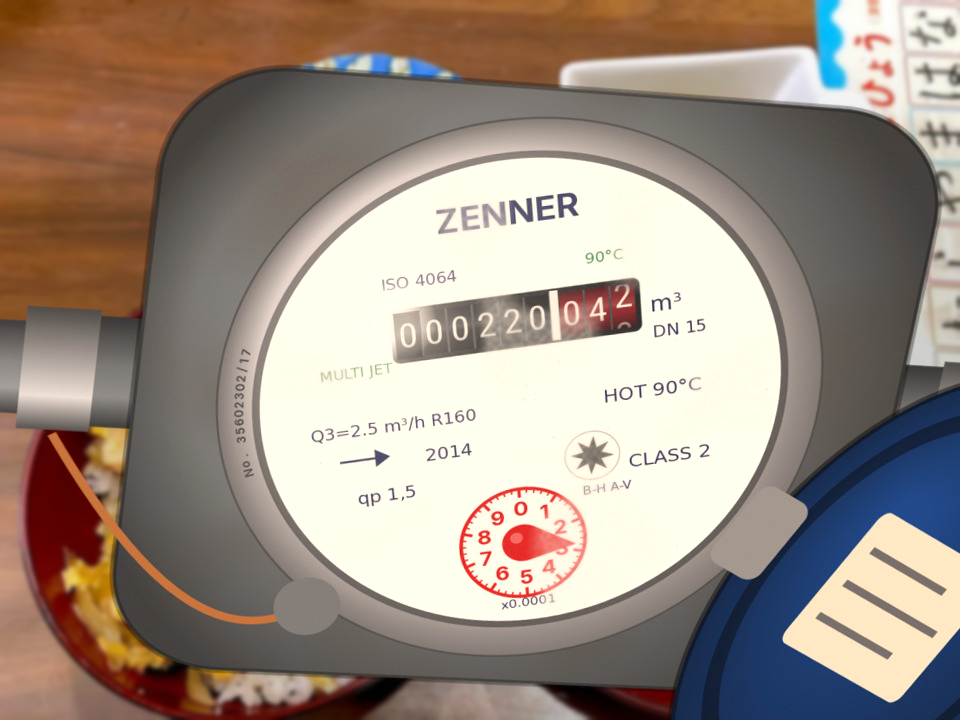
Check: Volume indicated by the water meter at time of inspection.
220.0422 m³
